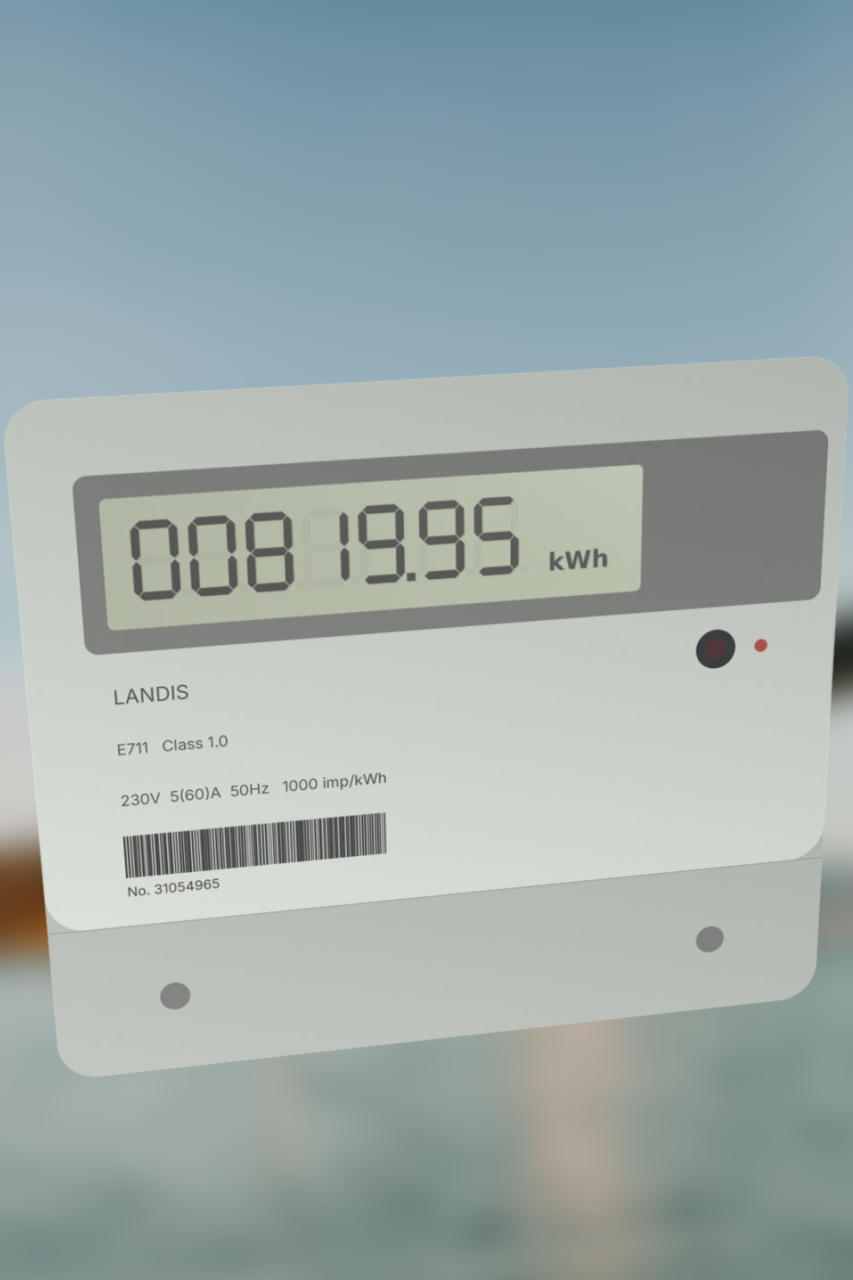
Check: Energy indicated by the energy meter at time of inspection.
819.95 kWh
